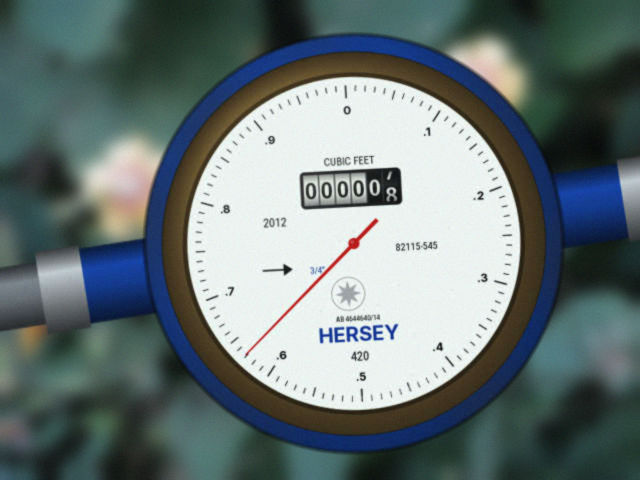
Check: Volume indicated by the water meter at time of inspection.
7.63 ft³
